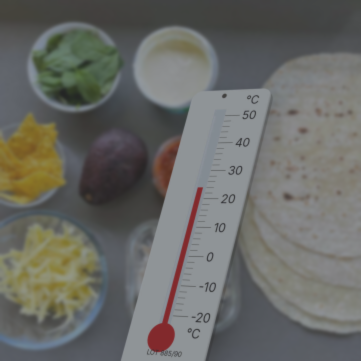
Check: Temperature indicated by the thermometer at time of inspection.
24 °C
